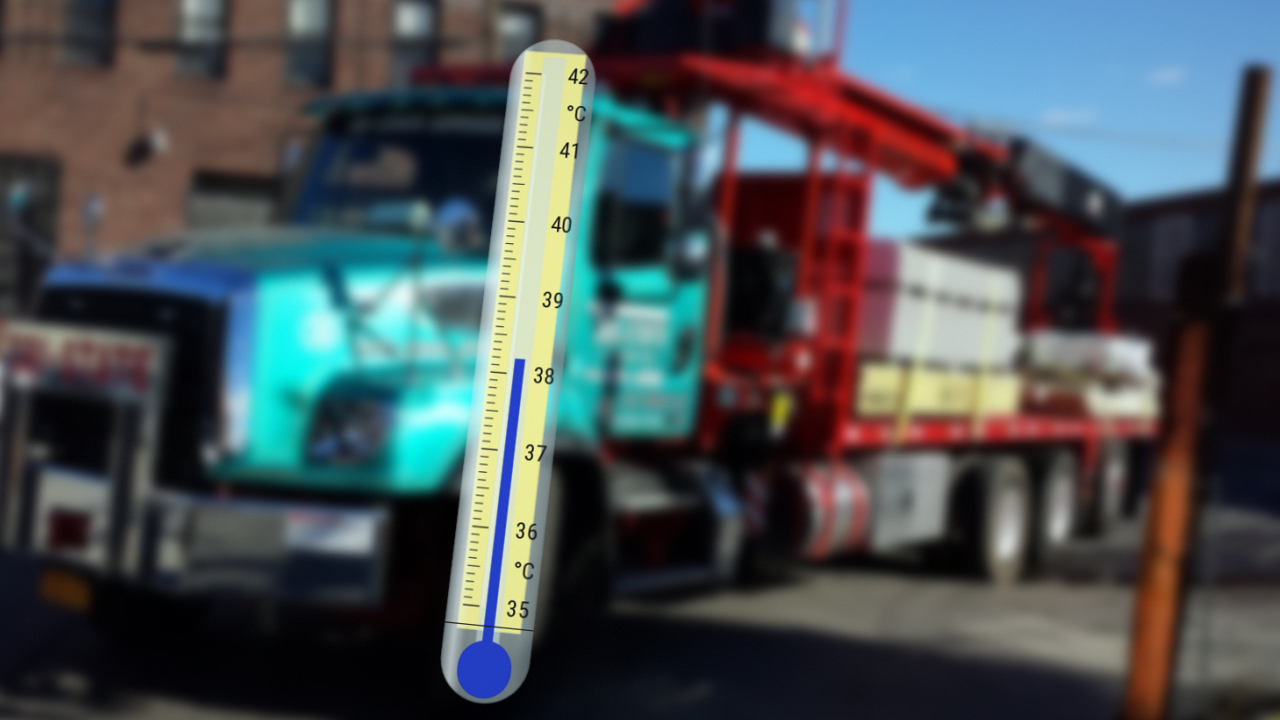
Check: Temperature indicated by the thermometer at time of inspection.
38.2 °C
